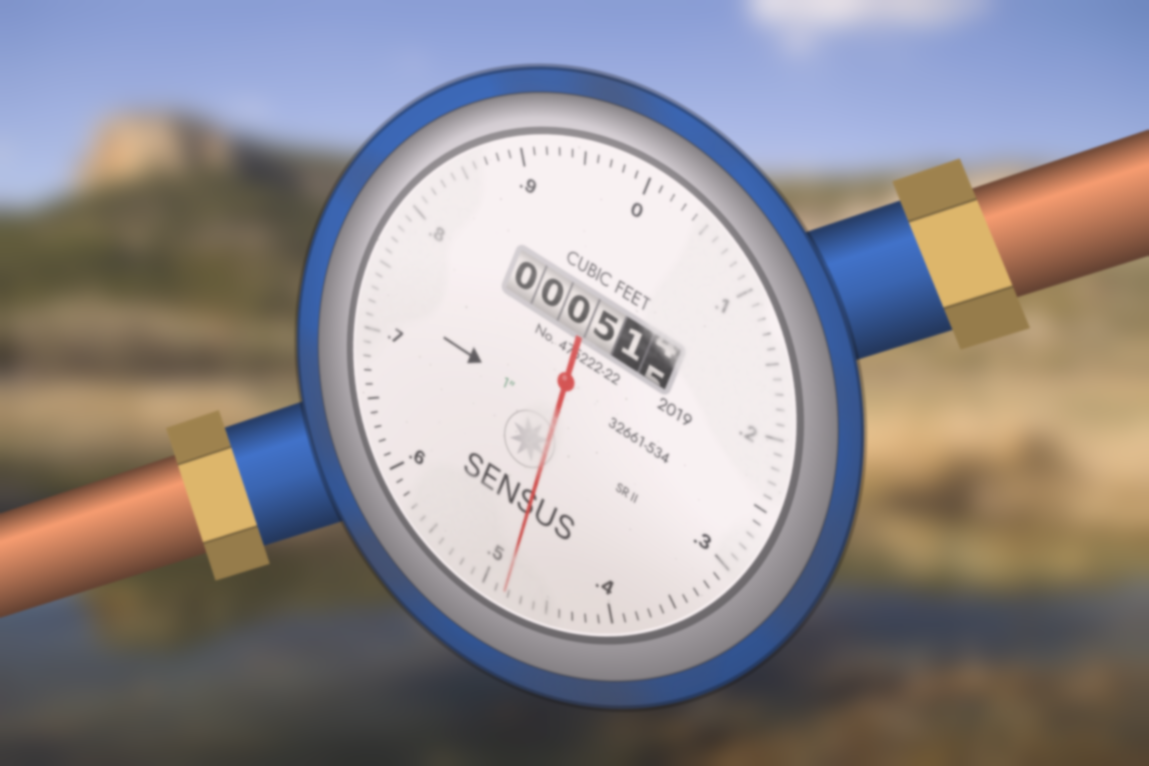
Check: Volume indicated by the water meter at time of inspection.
514.48 ft³
